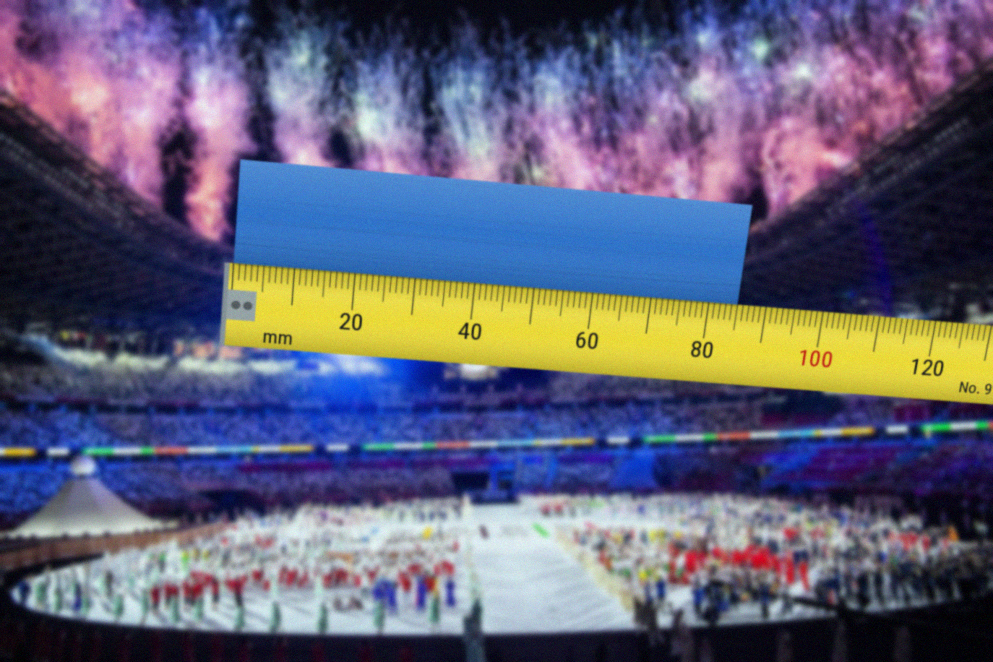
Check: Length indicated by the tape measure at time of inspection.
85 mm
